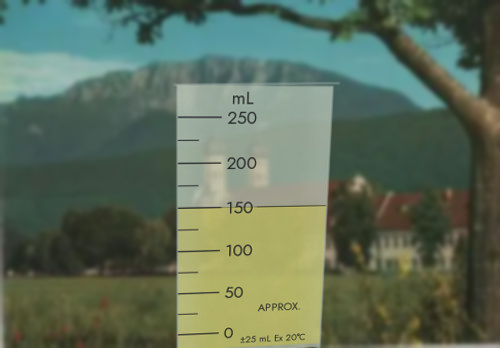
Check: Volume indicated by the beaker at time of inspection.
150 mL
